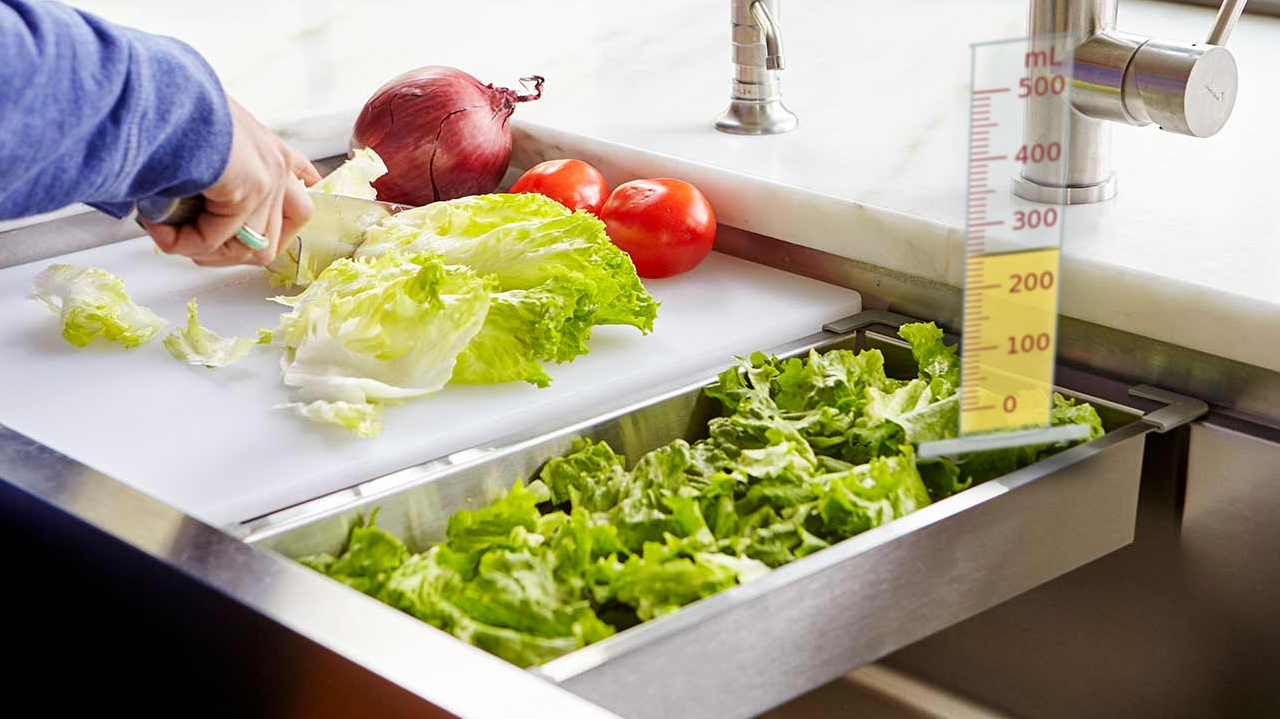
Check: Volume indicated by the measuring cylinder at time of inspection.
250 mL
